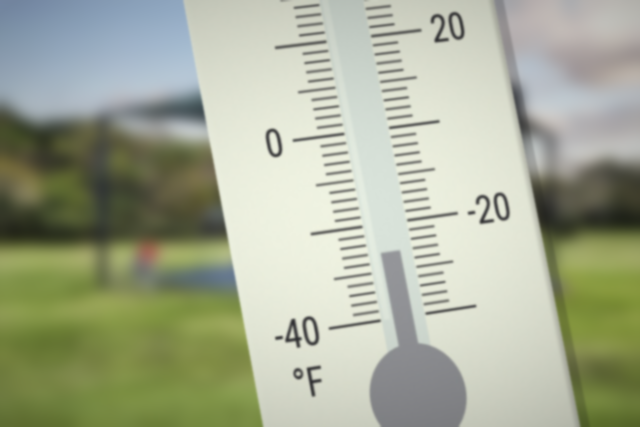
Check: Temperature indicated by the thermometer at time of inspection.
-26 °F
